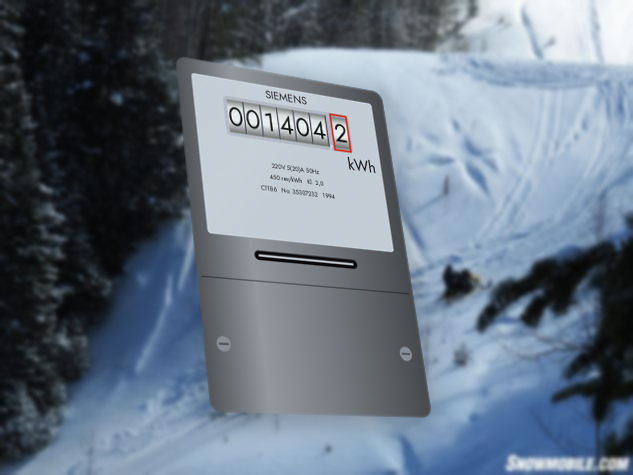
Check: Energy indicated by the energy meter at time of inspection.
1404.2 kWh
